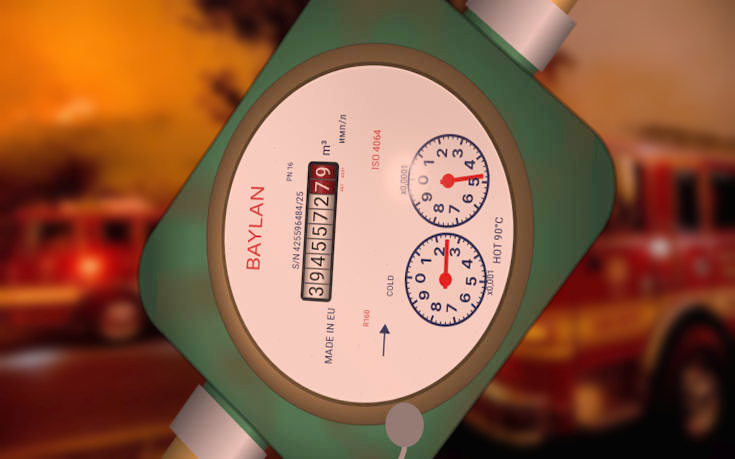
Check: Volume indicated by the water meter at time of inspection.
3945572.7924 m³
